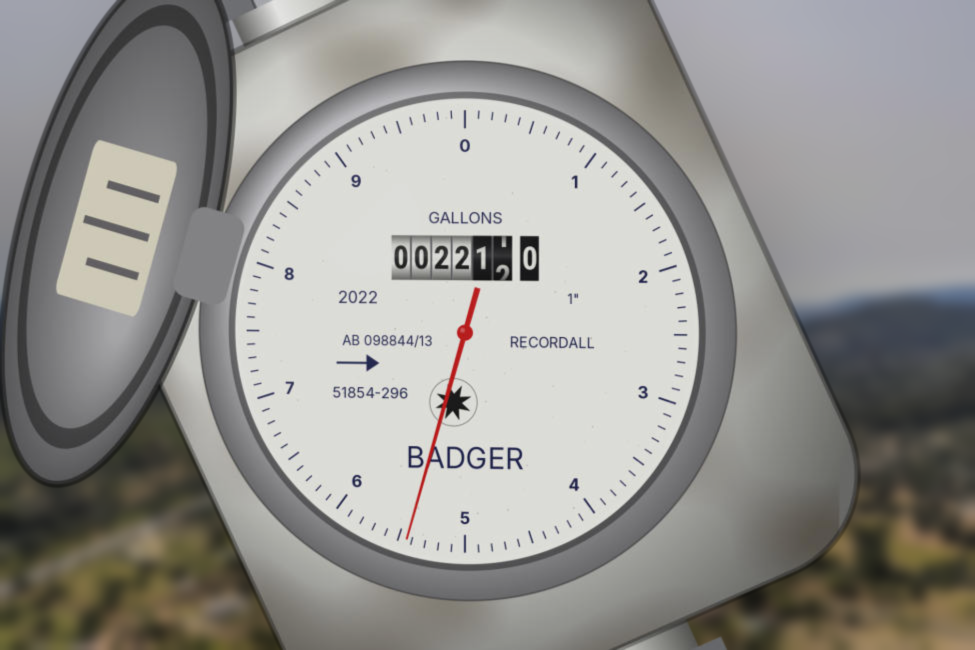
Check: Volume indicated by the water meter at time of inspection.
22115.4 gal
